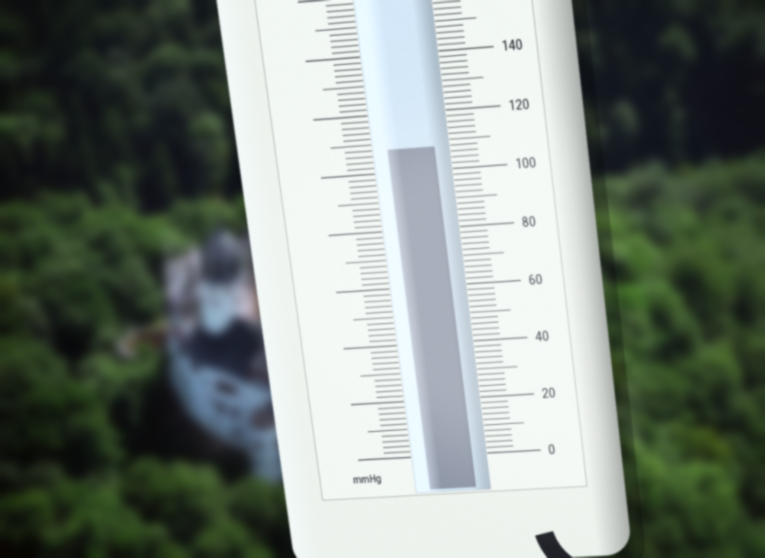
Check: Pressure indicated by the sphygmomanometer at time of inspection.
108 mmHg
